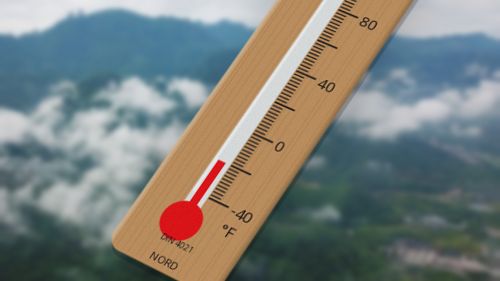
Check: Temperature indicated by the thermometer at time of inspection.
-20 °F
